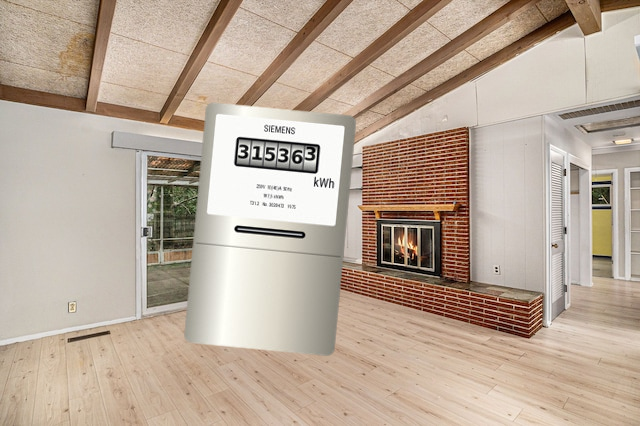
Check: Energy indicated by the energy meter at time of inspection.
315363 kWh
